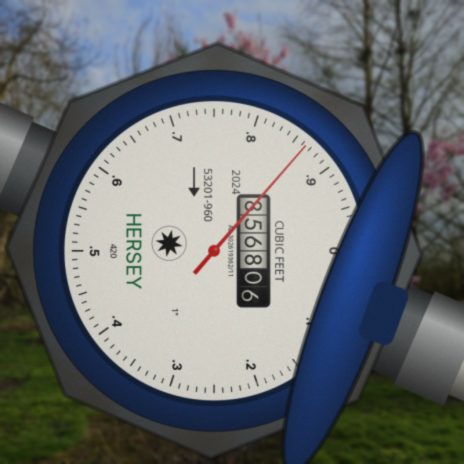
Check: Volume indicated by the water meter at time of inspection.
856805.86 ft³
